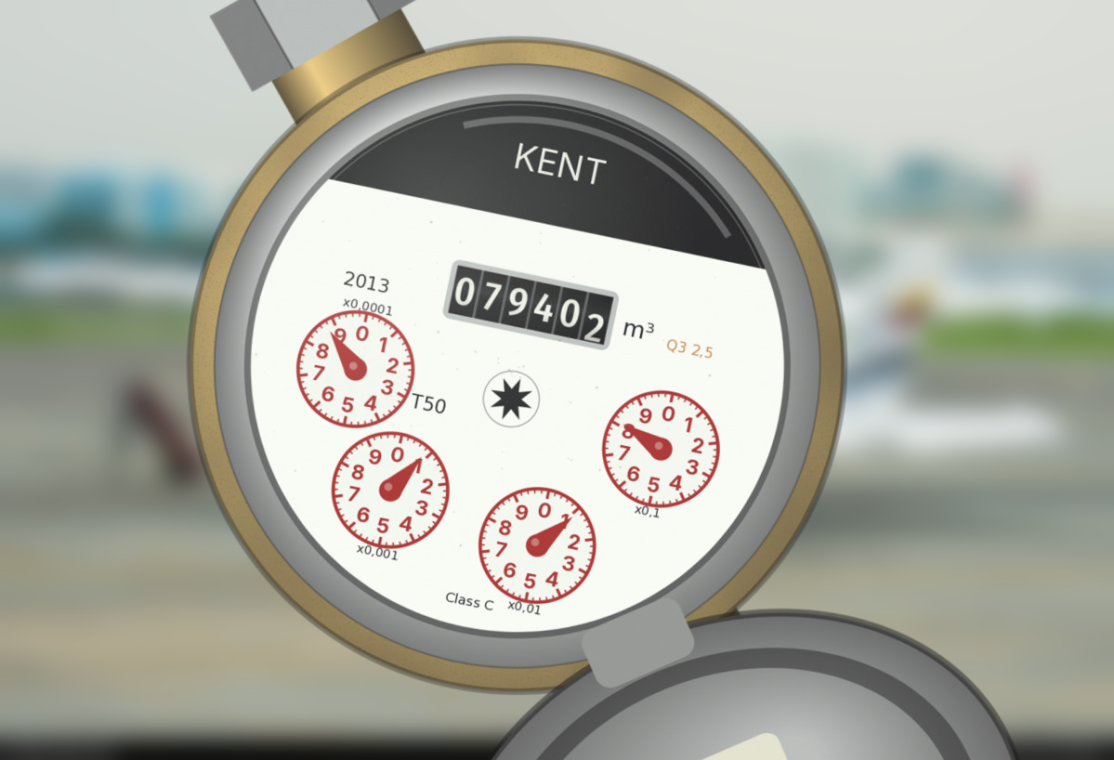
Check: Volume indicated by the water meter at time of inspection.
79401.8108 m³
